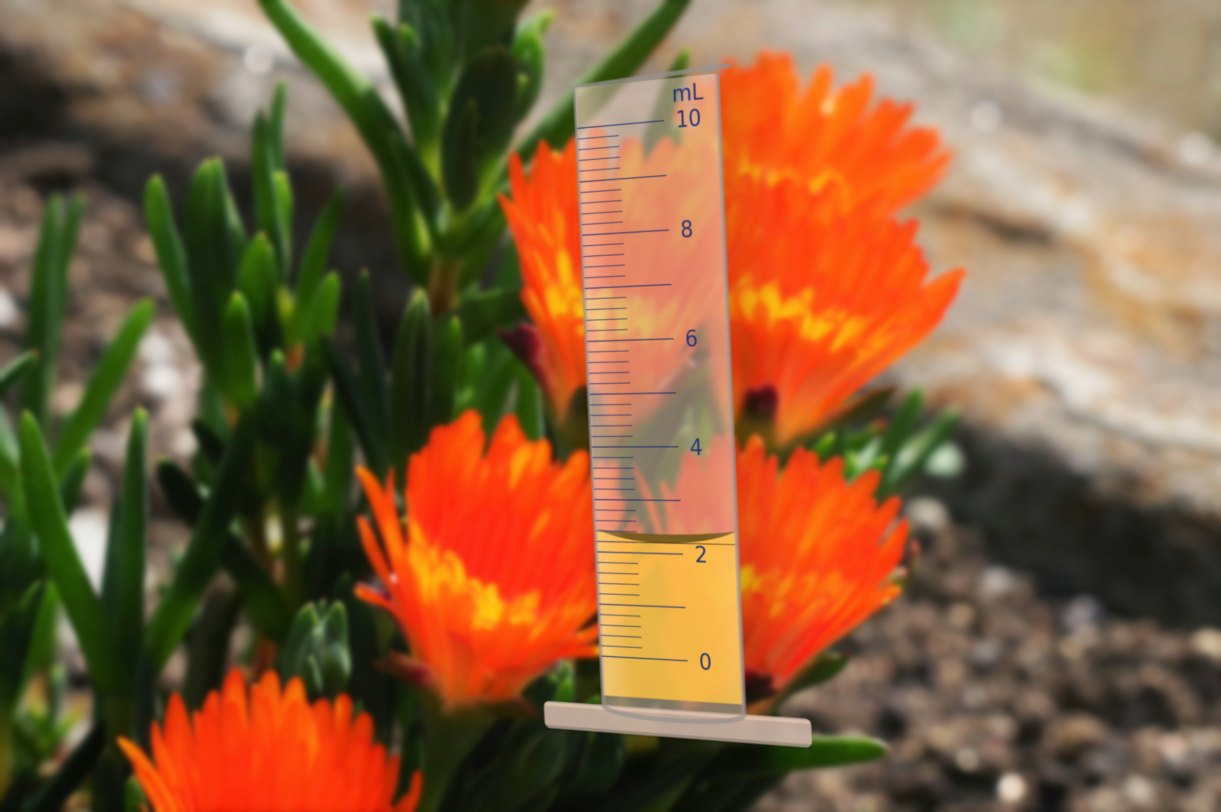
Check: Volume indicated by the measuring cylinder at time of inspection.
2.2 mL
